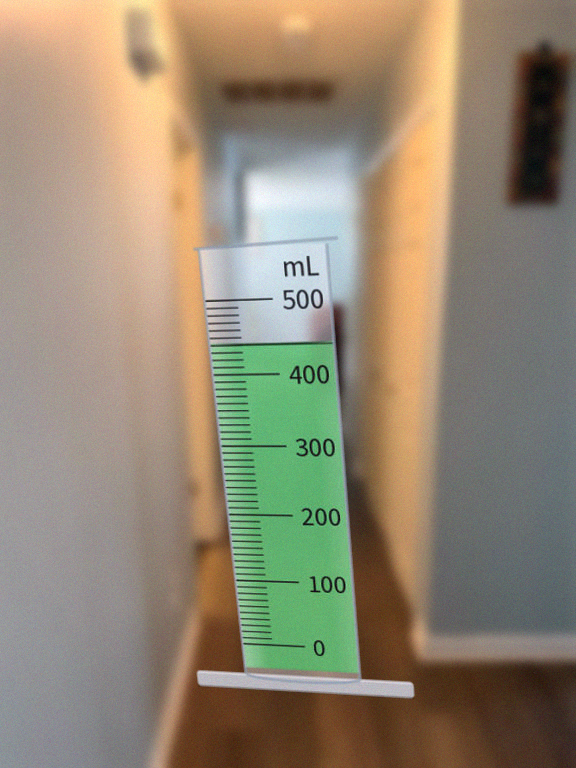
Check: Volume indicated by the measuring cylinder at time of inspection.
440 mL
